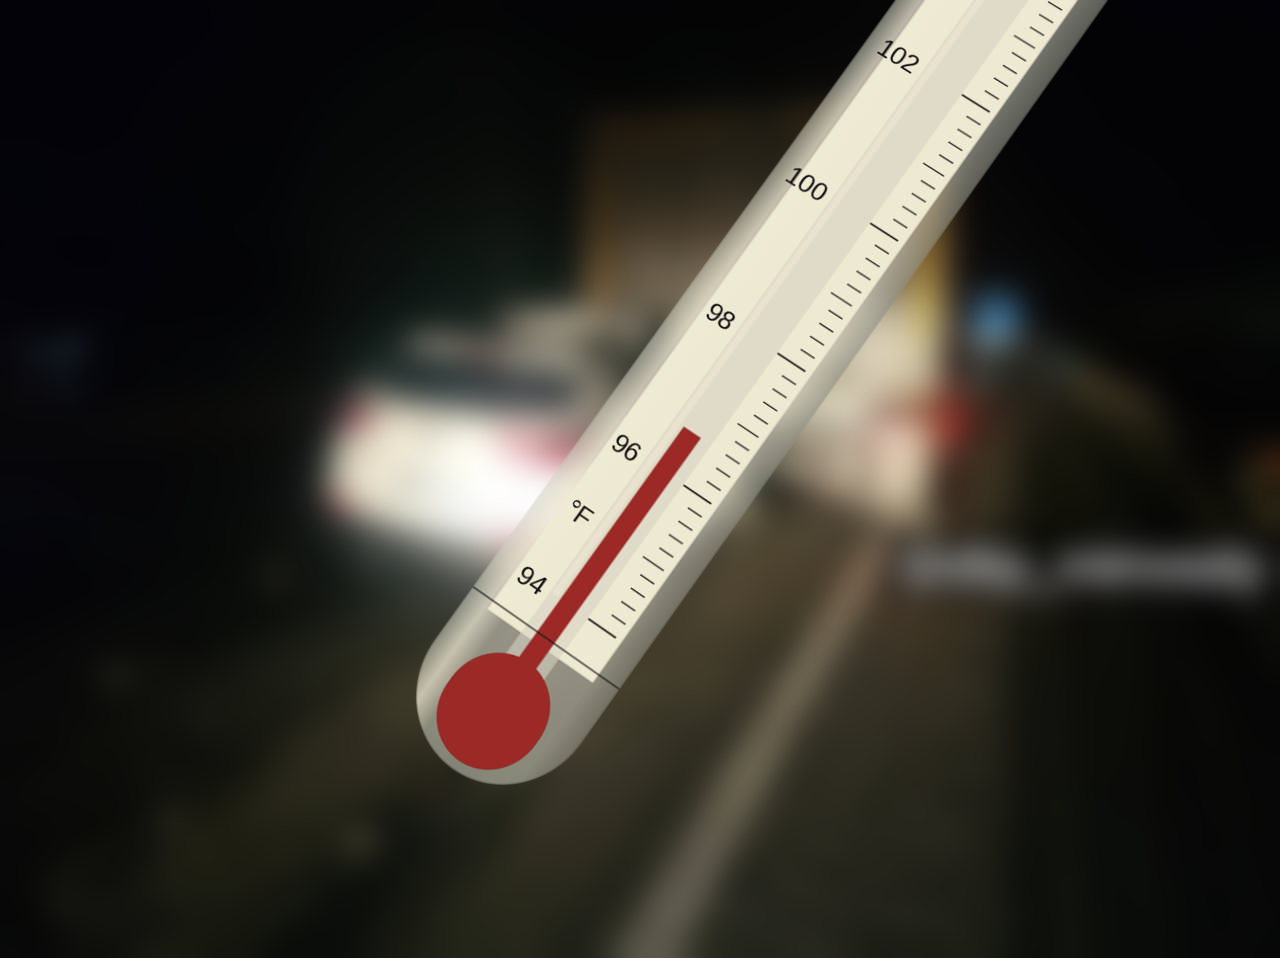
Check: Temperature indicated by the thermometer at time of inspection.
96.6 °F
